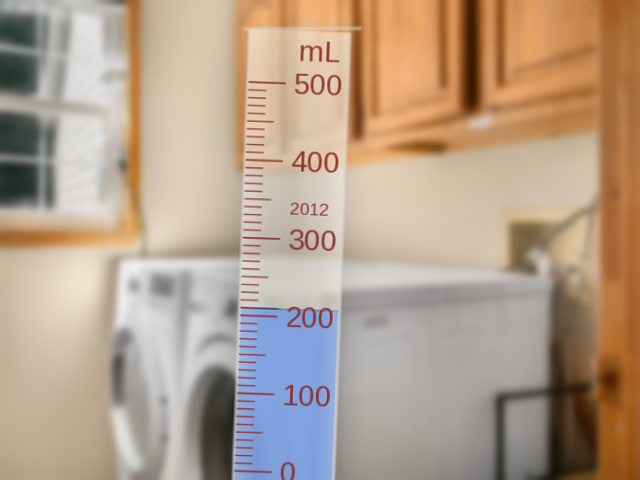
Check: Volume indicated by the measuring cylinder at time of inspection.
210 mL
